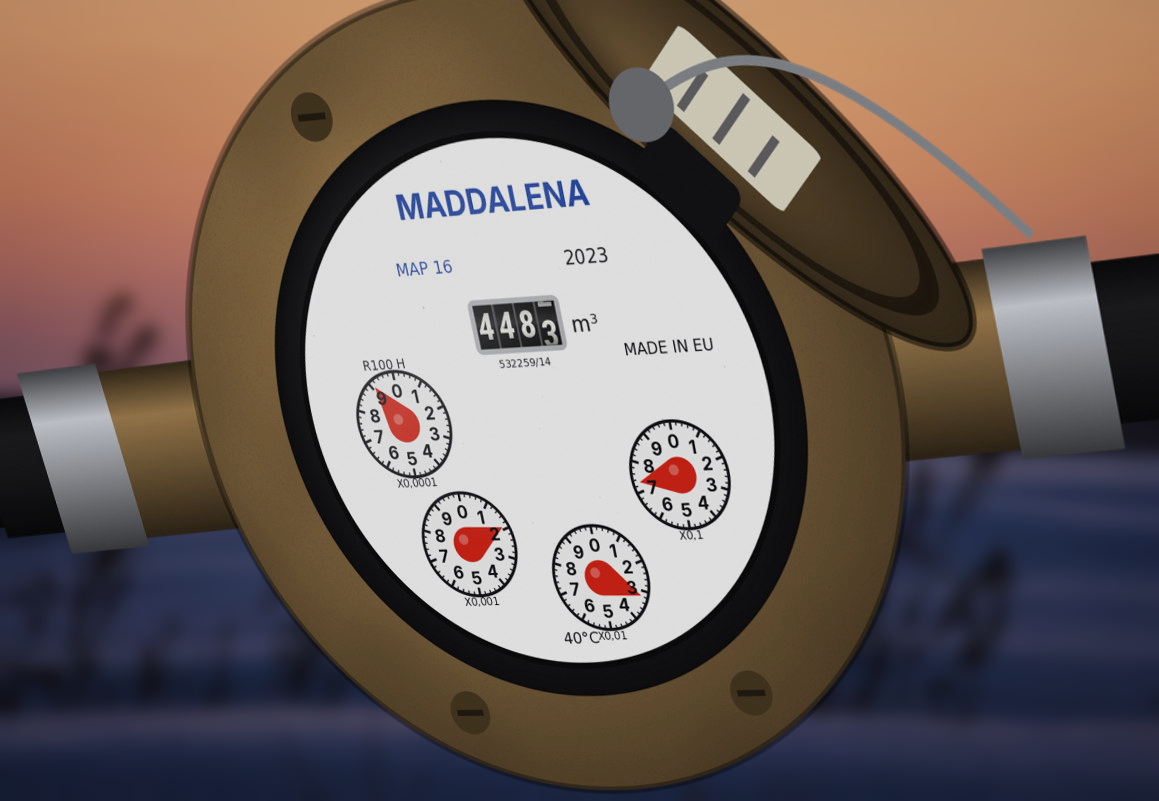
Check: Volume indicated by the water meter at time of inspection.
4482.7319 m³
